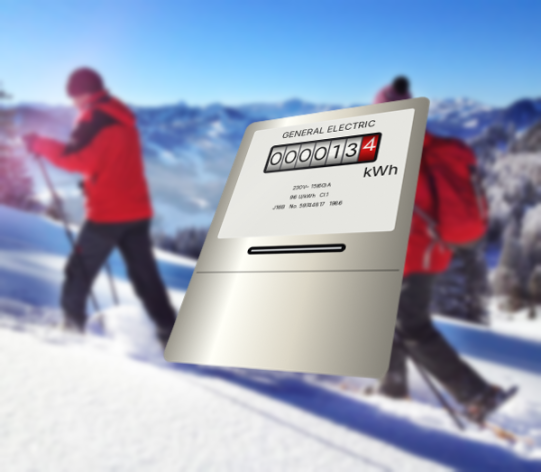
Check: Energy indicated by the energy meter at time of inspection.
13.4 kWh
